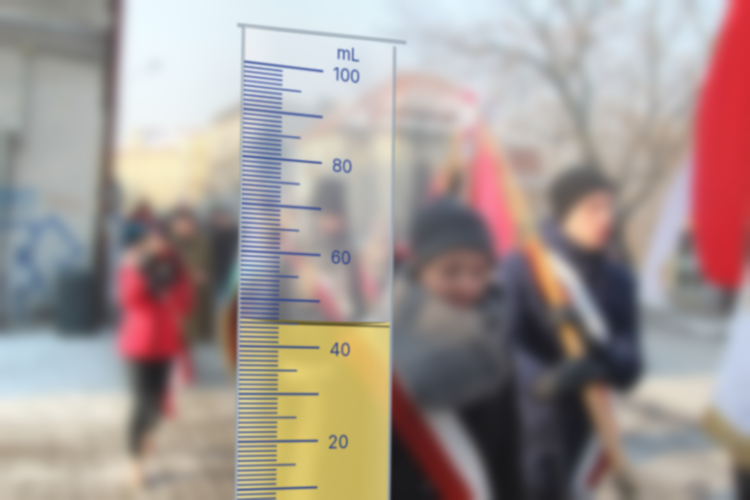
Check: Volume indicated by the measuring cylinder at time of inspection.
45 mL
